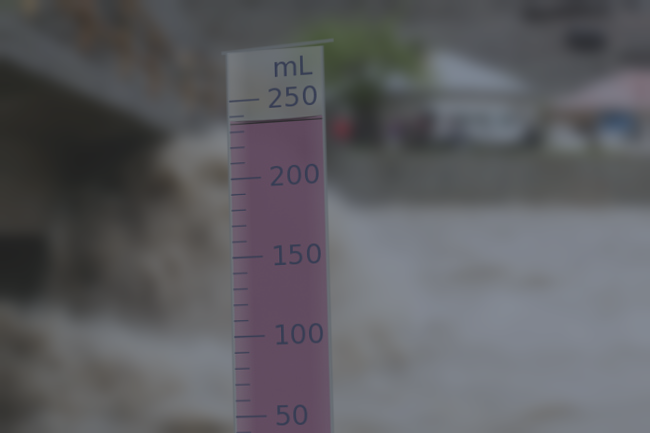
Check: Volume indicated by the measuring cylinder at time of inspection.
235 mL
